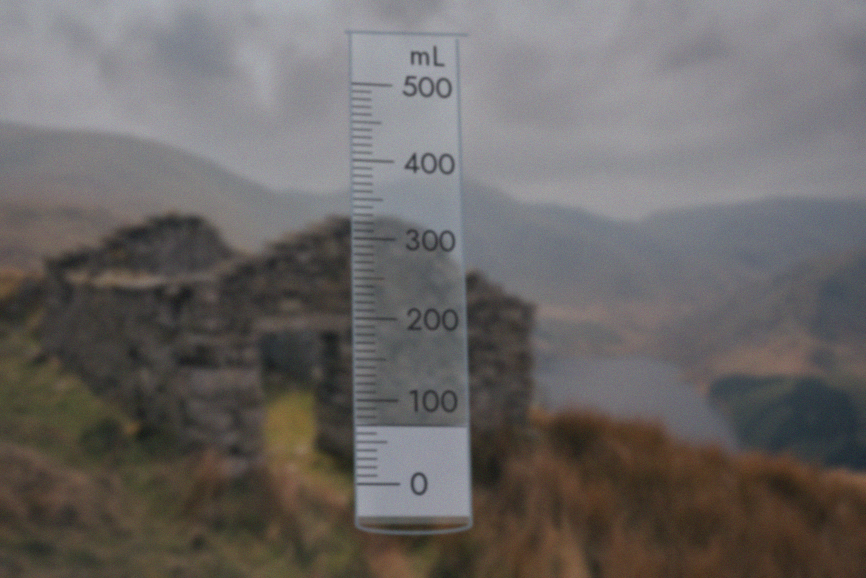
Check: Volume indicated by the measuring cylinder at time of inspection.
70 mL
